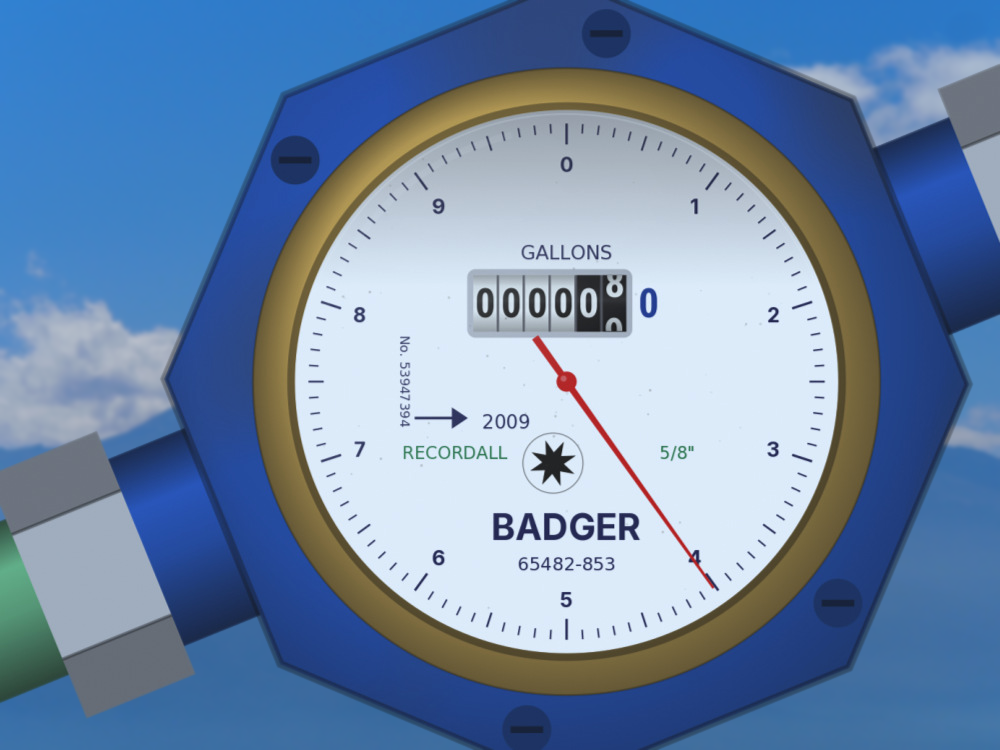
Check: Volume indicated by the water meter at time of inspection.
84.0 gal
